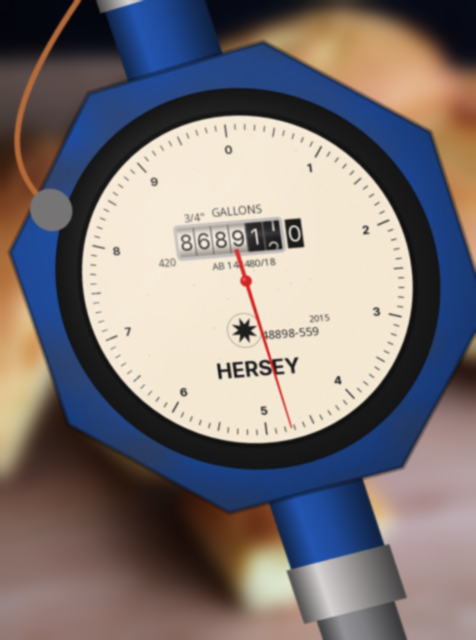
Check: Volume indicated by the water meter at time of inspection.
8689114.7 gal
